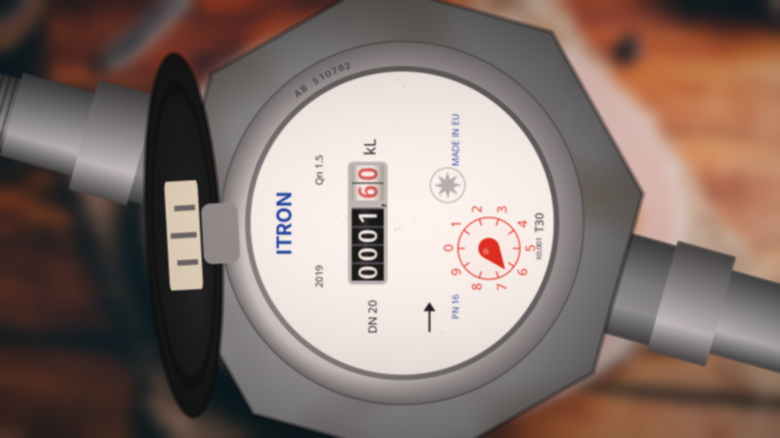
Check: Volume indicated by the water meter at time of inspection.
1.606 kL
